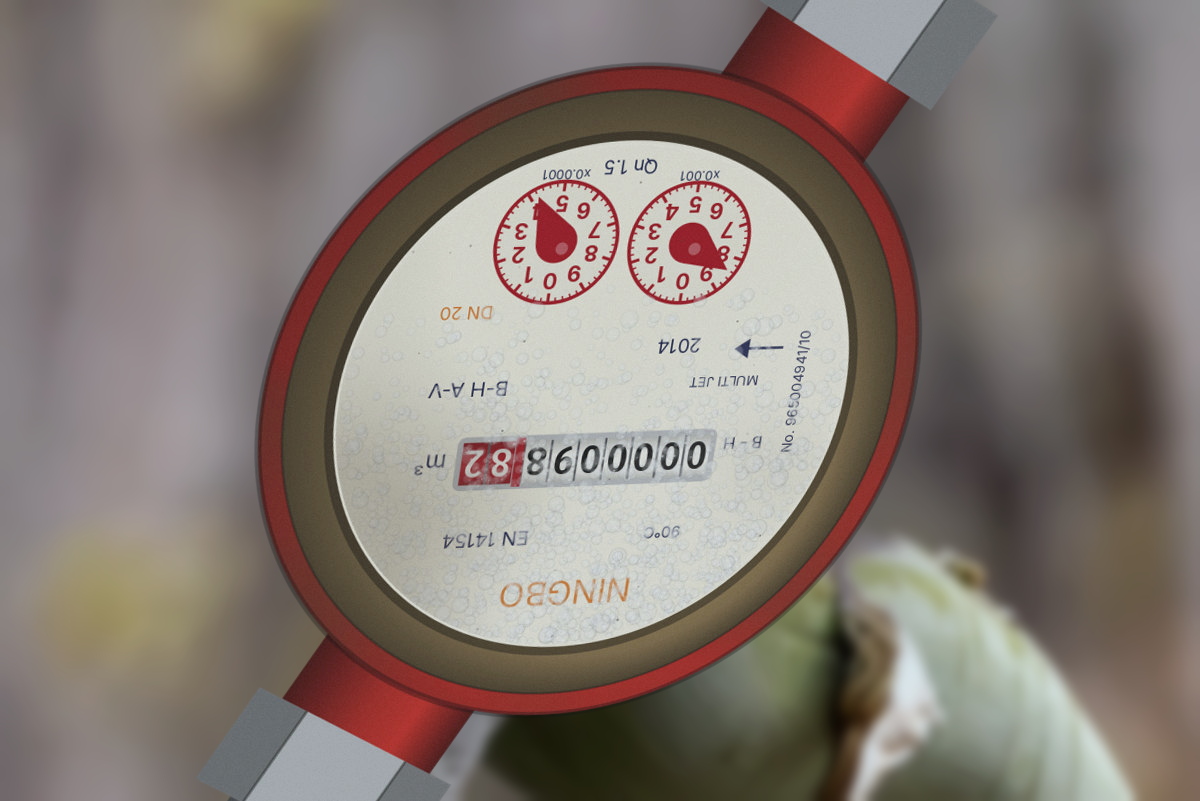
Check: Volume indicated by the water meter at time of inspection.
98.8284 m³
